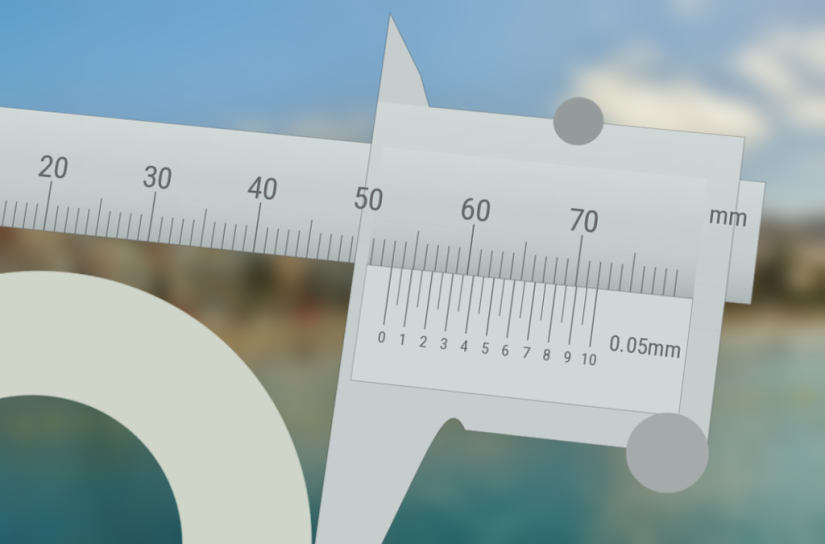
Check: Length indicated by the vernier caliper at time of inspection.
53.0 mm
